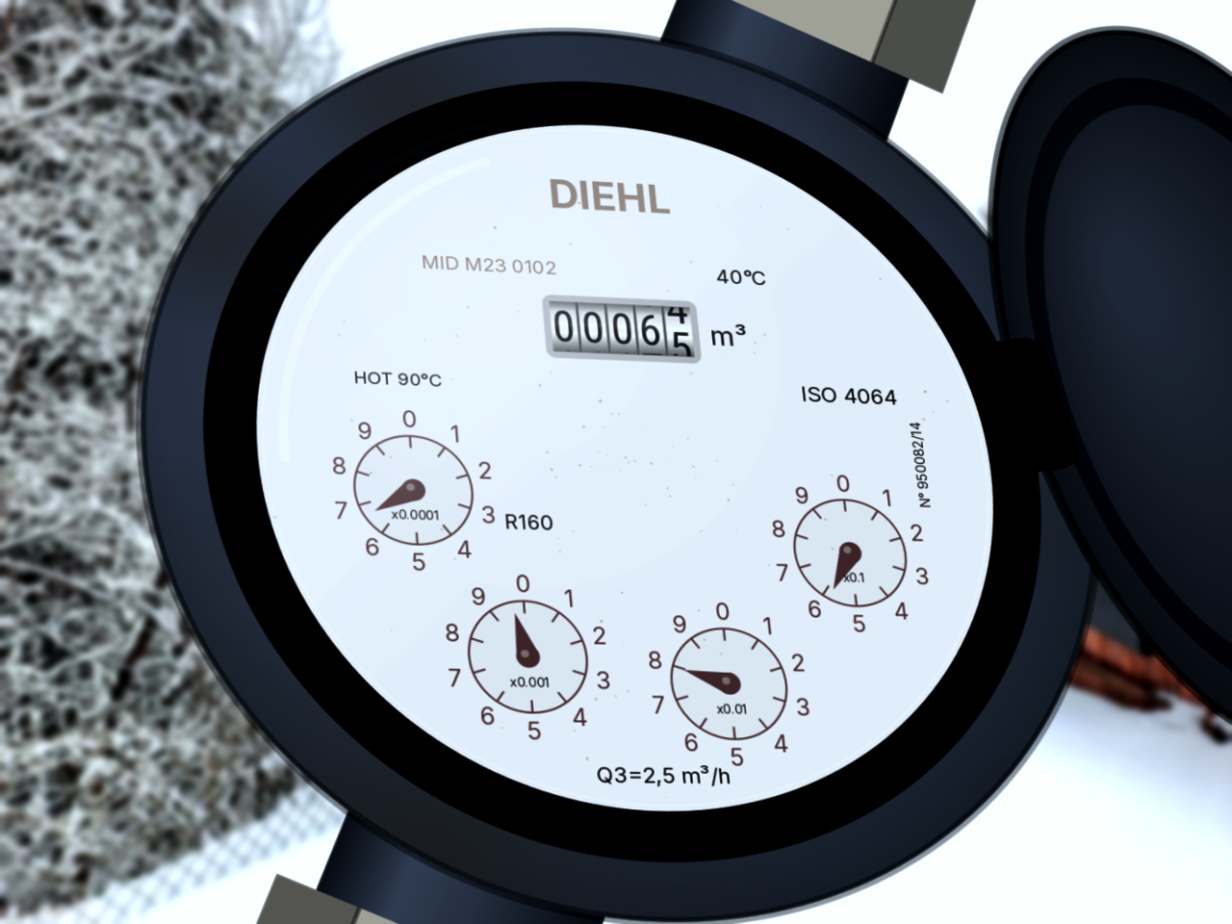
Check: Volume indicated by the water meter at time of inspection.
64.5796 m³
